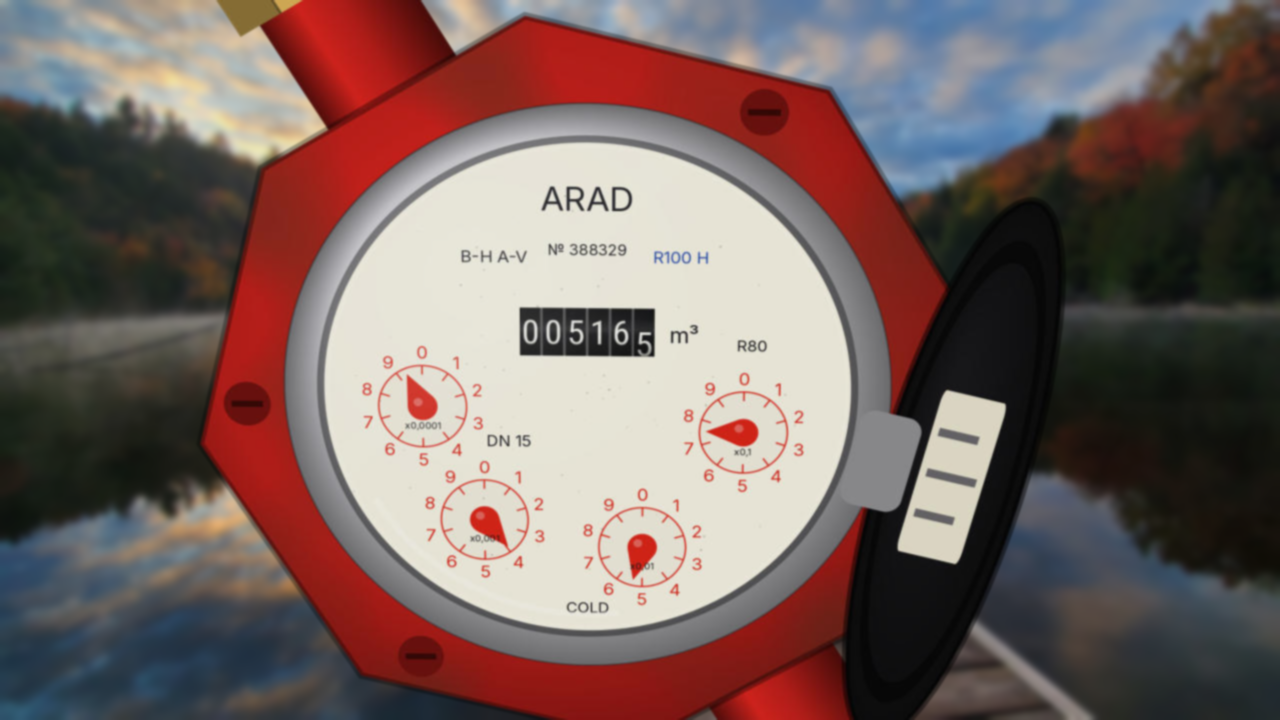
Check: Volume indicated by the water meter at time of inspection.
5164.7539 m³
